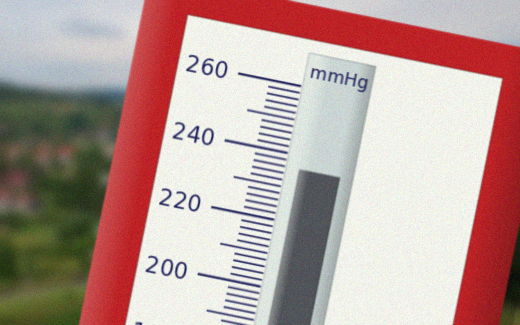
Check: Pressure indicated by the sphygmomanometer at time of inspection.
236 mmHg
